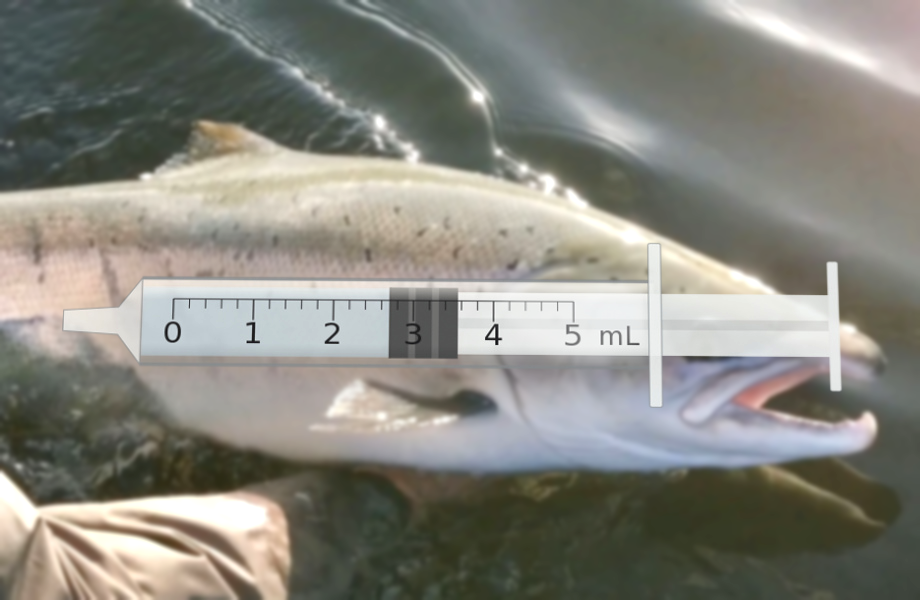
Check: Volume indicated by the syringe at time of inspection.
2.7 mL
